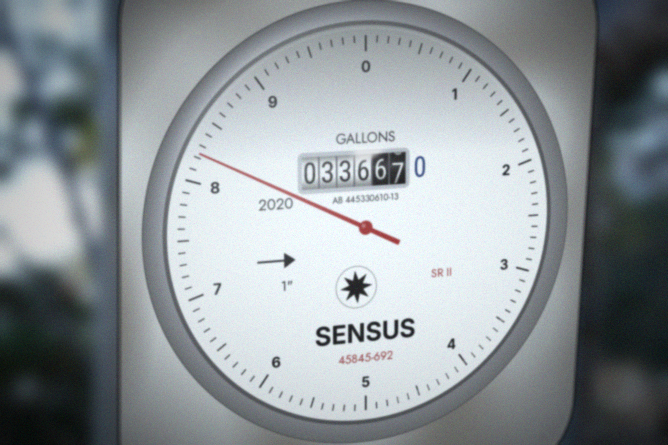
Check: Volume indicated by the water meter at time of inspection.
336668.2 gal
